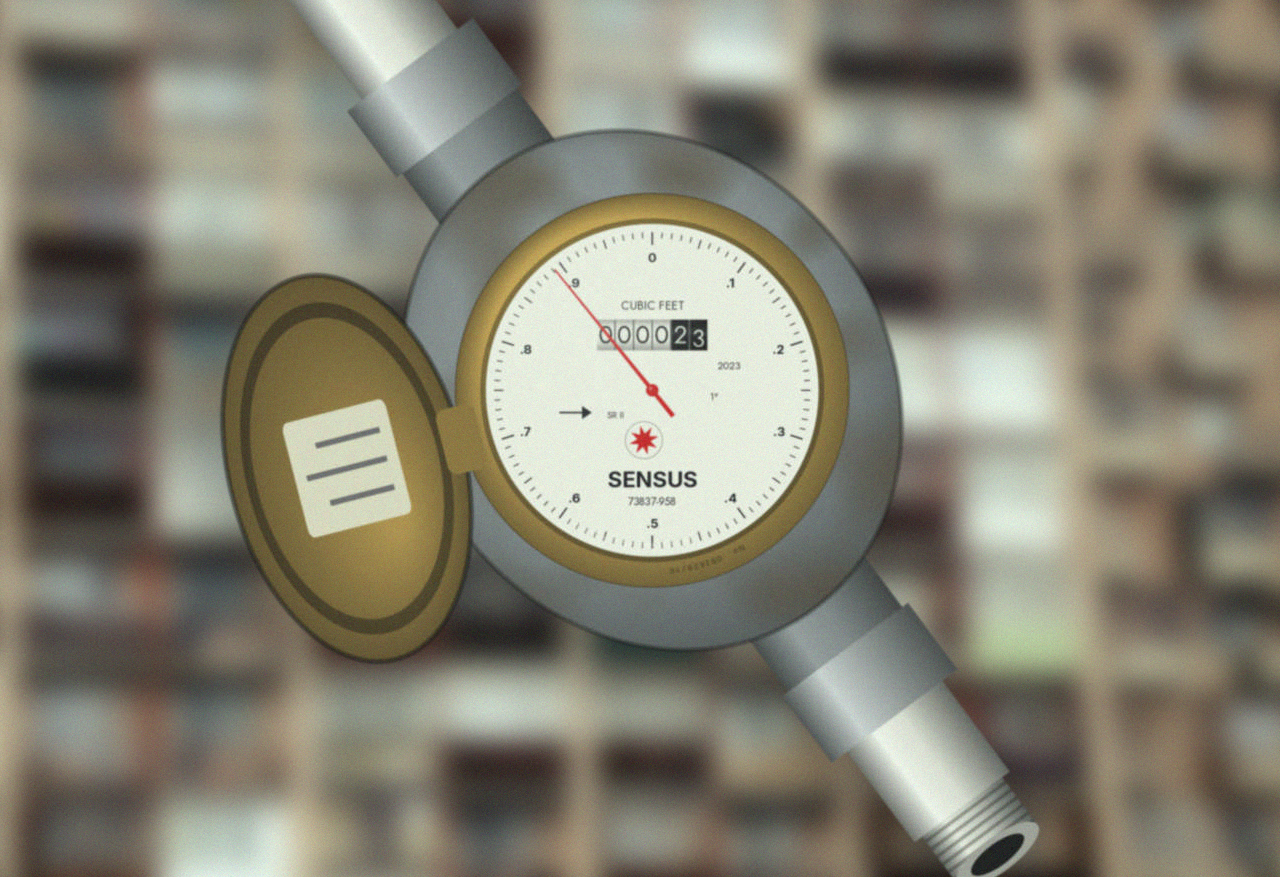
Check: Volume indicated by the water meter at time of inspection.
22.89 ft³
